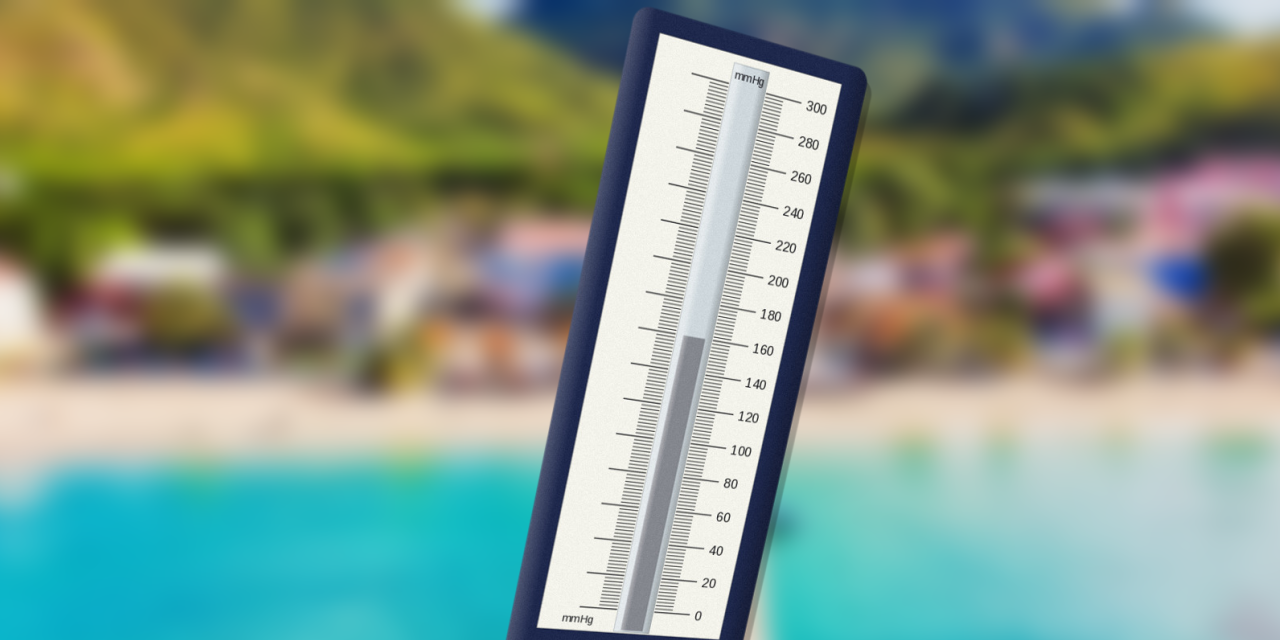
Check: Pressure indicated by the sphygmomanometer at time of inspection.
160 mmHg
